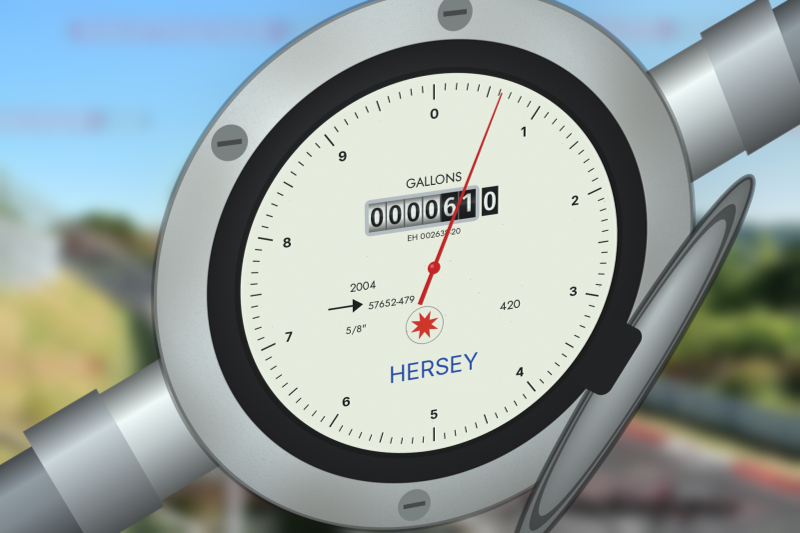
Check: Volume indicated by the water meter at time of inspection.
610.6 gal
